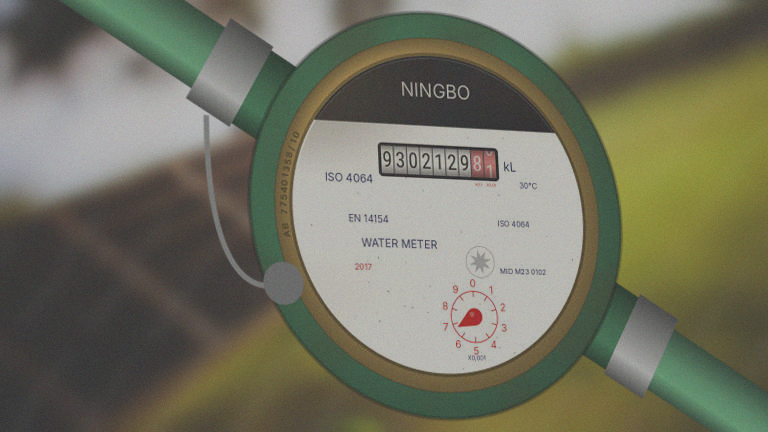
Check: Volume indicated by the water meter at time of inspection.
9302129.806 kL
